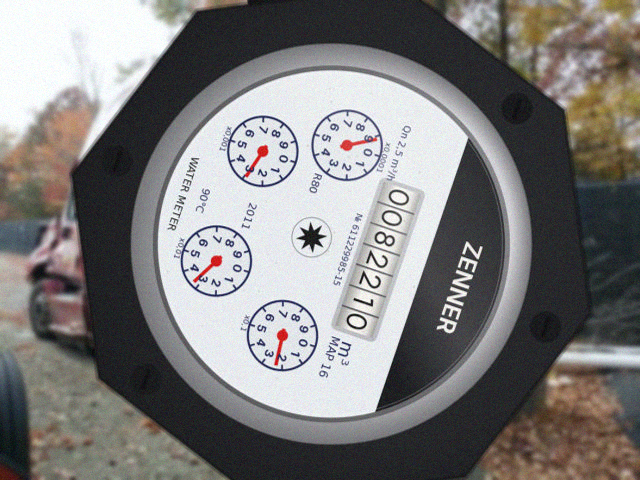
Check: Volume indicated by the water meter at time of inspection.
82210.2329 m³
